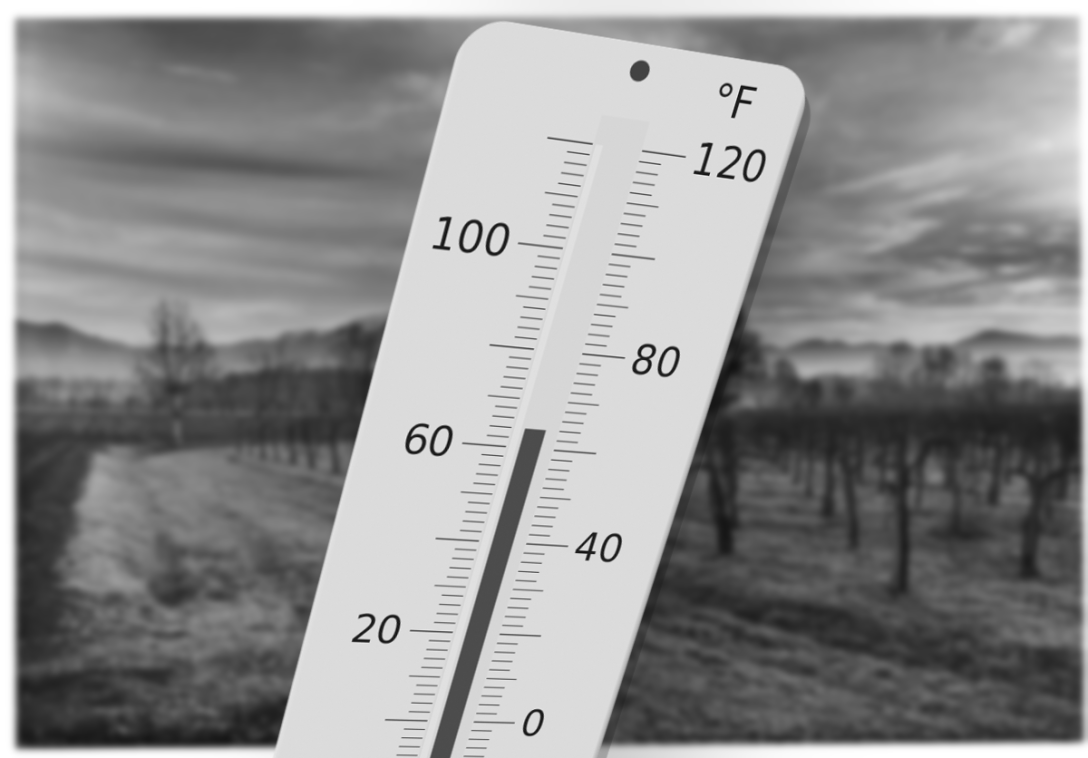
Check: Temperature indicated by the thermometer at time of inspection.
64 °F
